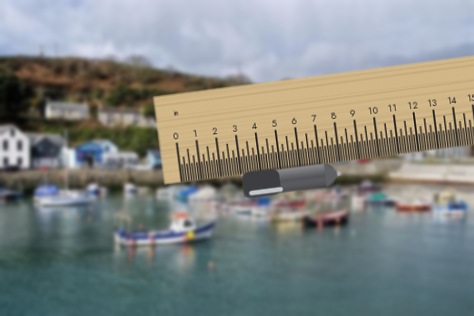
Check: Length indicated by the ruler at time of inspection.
5 in
